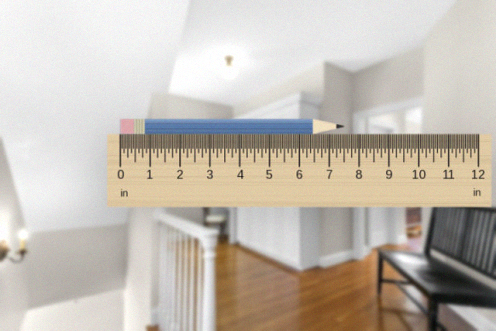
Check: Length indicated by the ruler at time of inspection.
7.5 in
